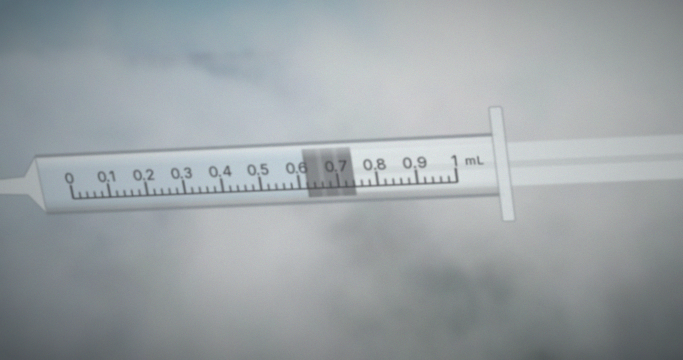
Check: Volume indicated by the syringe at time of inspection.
0.62 mL
